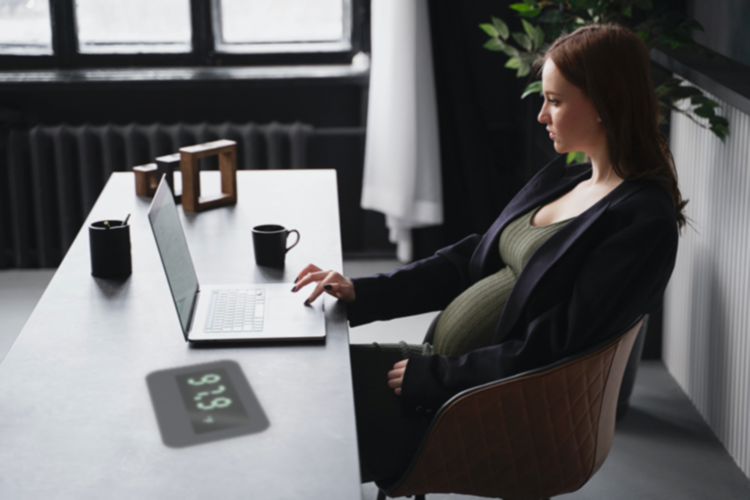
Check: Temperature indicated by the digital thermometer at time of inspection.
97.9 °F
